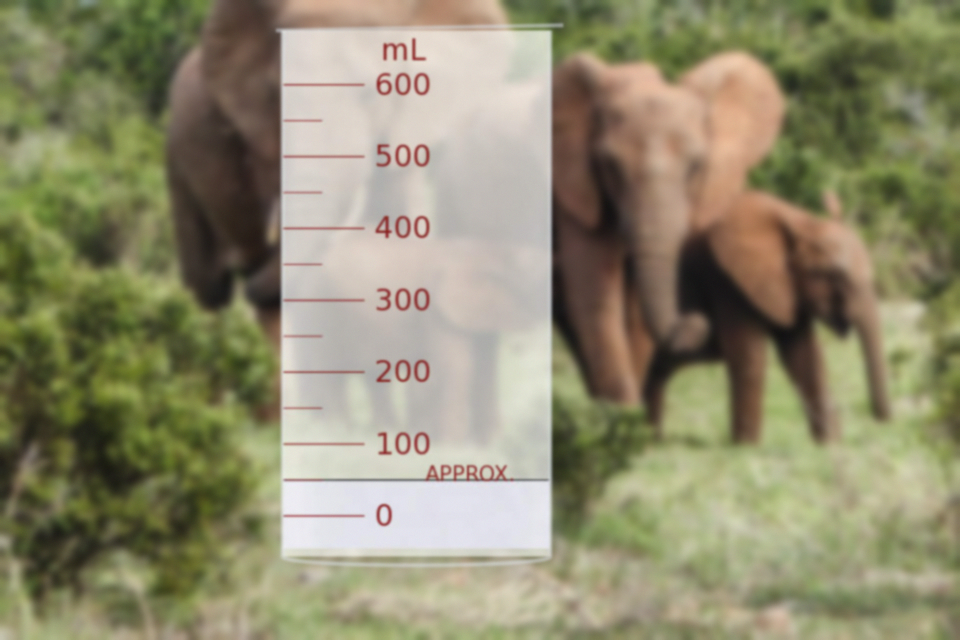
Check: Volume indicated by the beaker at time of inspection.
50 mL
